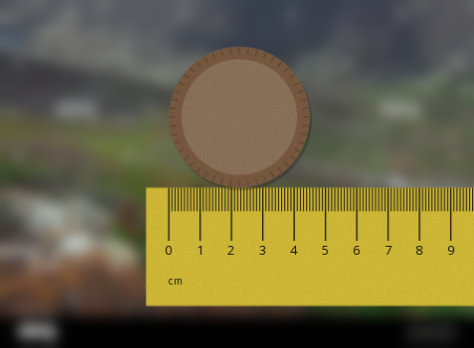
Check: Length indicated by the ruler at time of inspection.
4.5 cm
